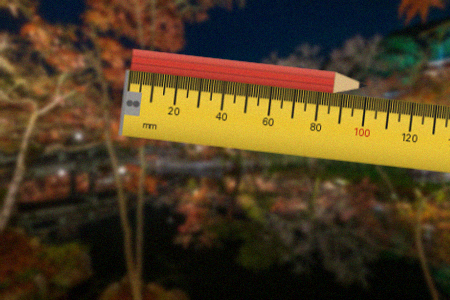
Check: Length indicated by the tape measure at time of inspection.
100 mm
